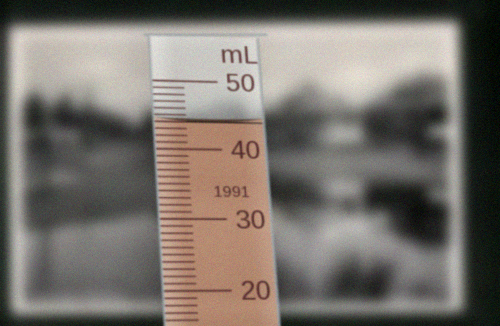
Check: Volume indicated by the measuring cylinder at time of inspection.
44 mL
